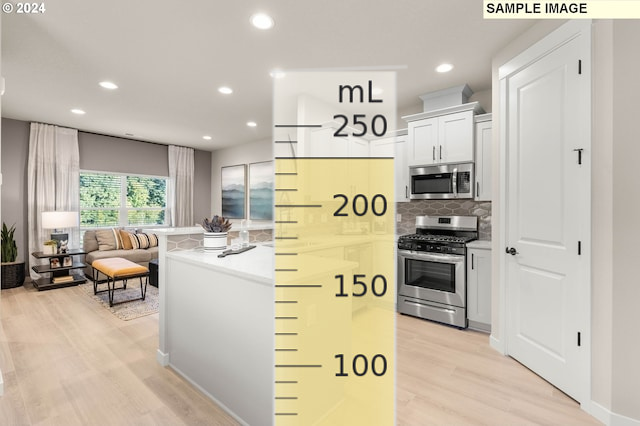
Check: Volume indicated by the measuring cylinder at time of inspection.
230 mL
